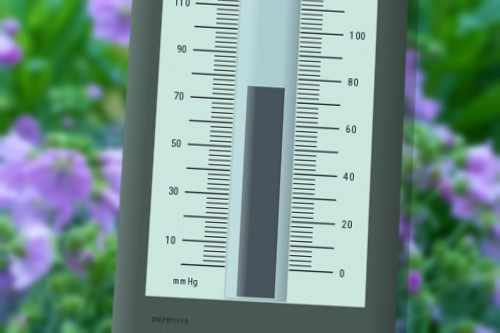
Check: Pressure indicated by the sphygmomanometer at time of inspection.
76 mmHg
